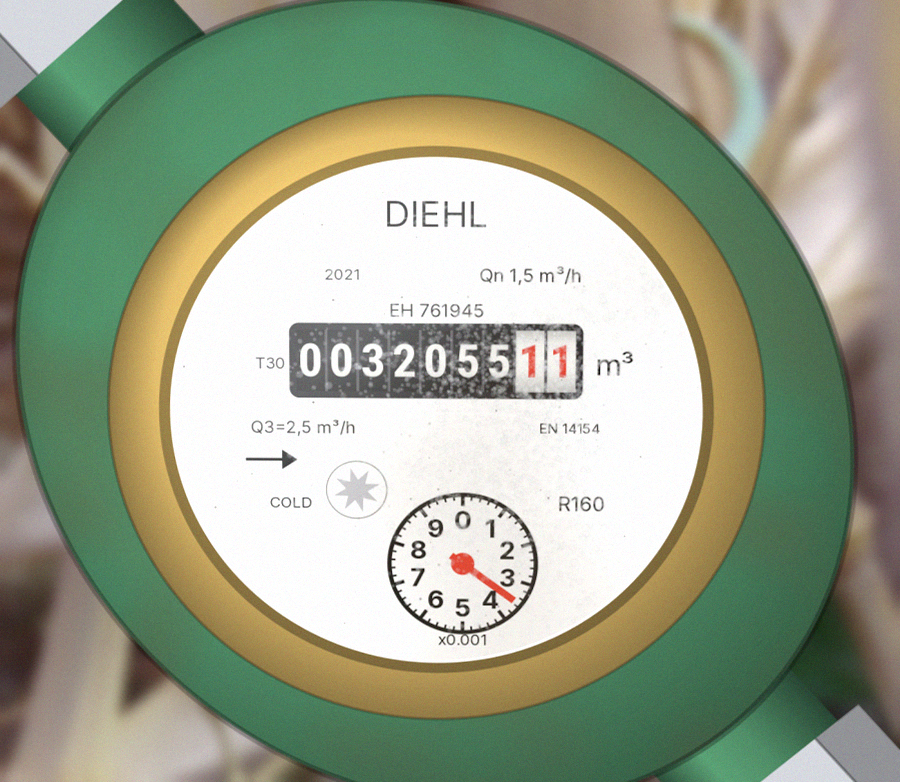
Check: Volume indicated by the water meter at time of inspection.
32055.113 m³
